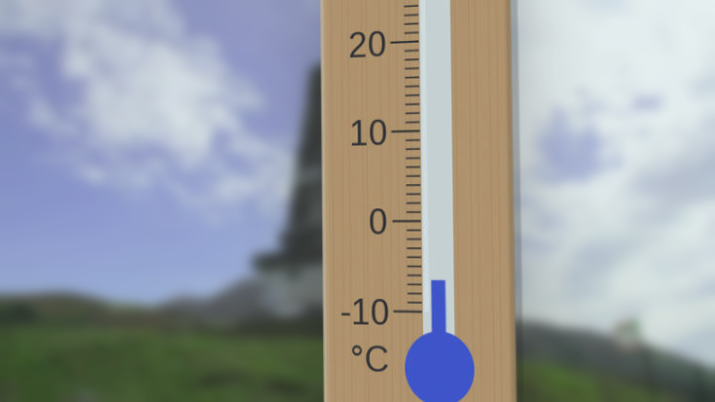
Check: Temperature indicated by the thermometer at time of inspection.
-6.5 °C
